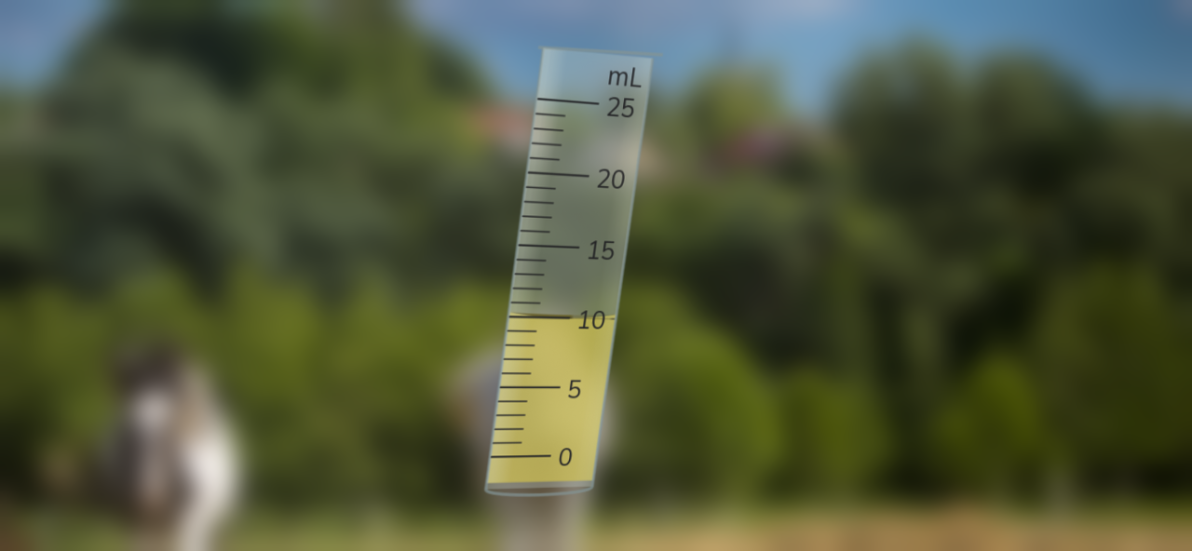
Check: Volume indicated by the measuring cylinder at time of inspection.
10 mL
